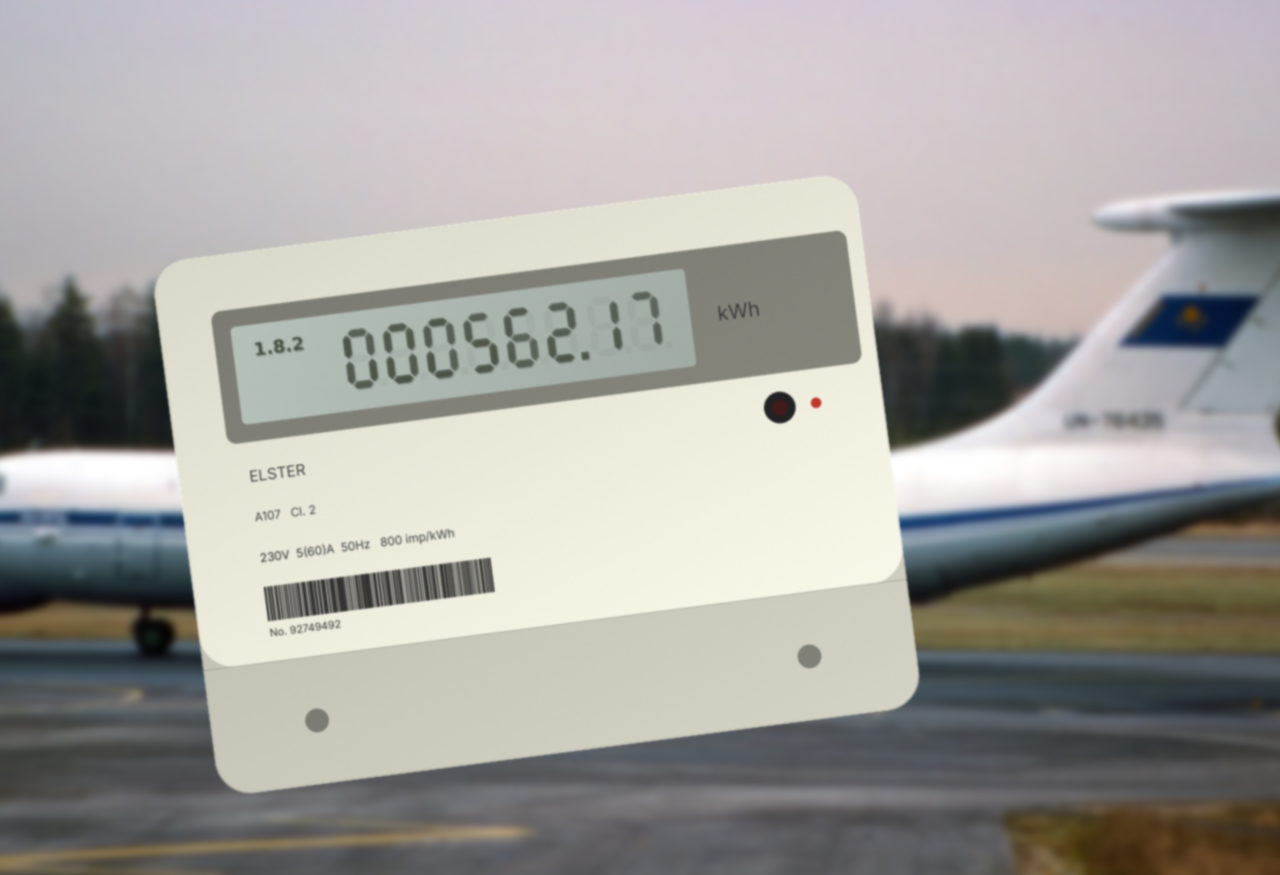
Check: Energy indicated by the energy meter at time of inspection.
562.17 kWh
